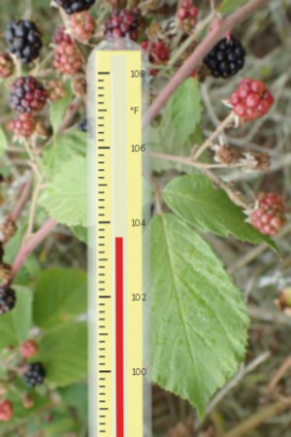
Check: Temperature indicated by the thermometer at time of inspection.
103.6 °F
